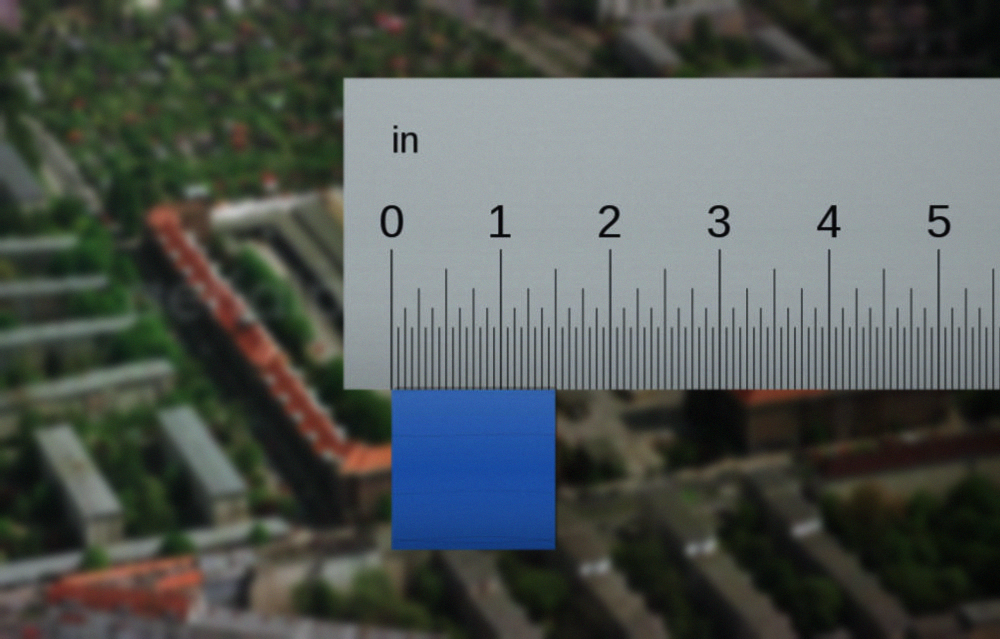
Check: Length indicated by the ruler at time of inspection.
1.5 in
